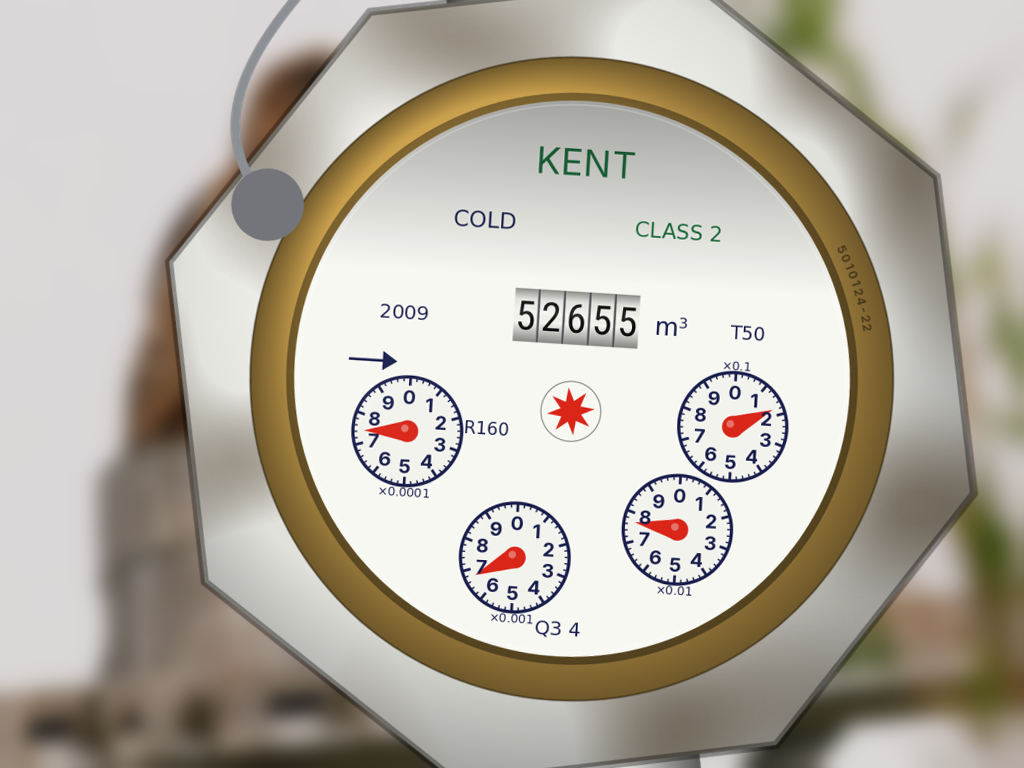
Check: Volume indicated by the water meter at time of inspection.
52655.1767 m³
